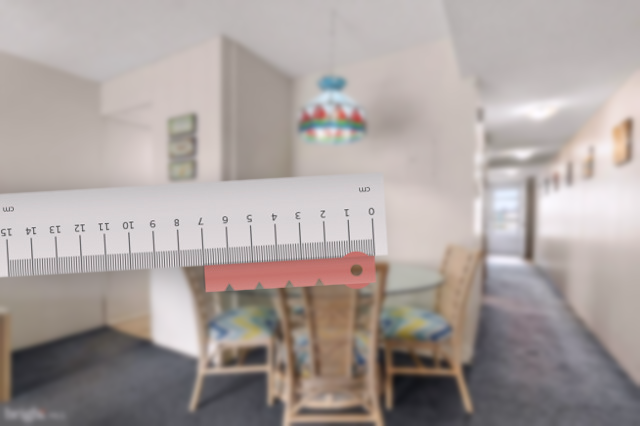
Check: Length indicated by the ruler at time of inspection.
7 cm
